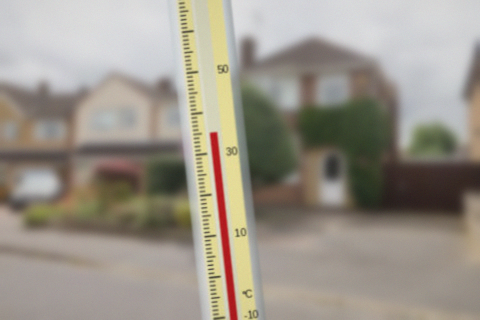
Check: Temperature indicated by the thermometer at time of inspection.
35 °C
